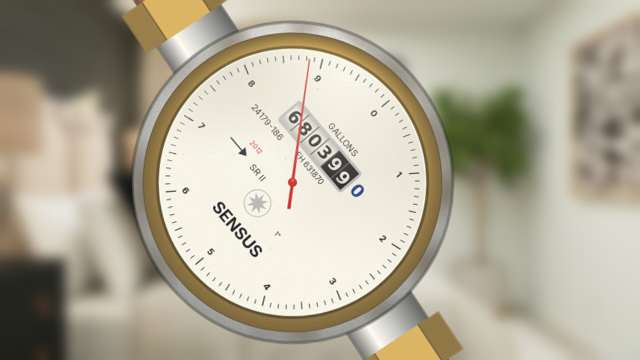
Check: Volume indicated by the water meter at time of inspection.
6803988.8 gal
